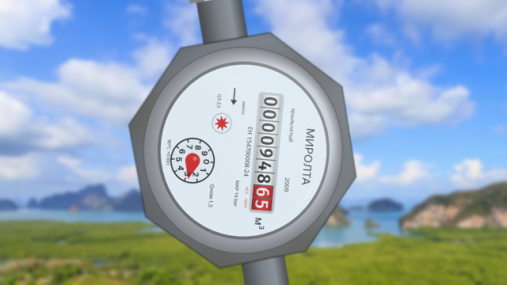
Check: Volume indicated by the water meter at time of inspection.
948.652 m³
